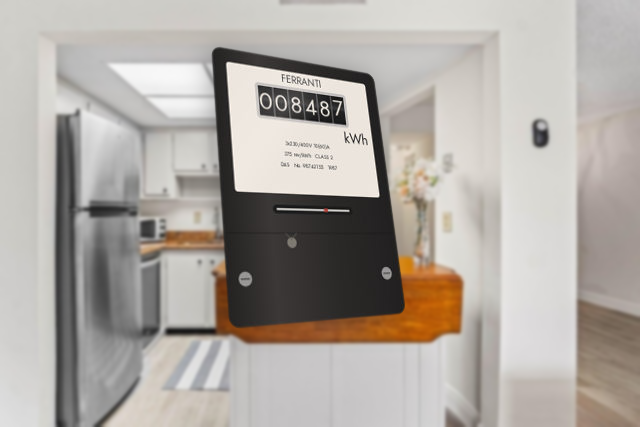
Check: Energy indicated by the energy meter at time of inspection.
8487 kWh
